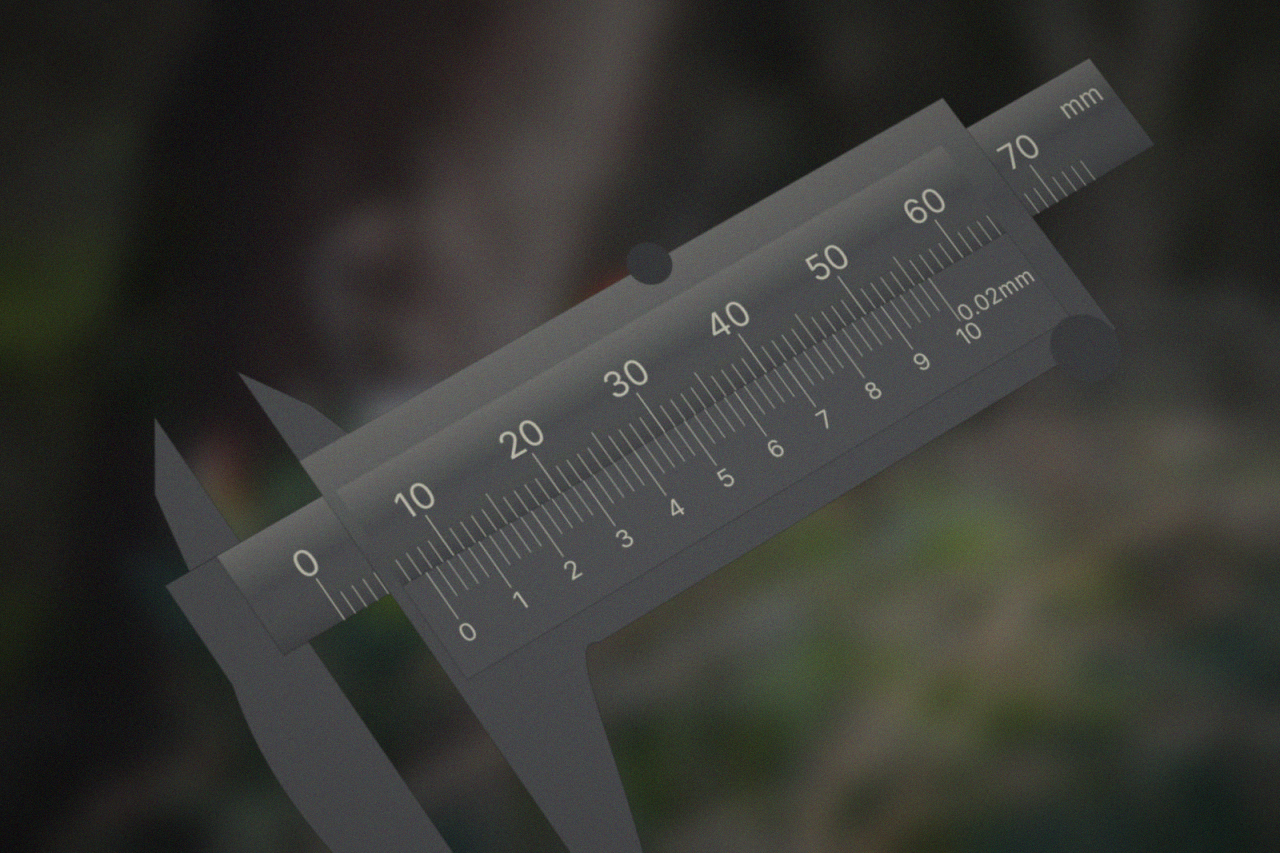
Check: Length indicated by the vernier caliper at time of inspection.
7.4 mm
